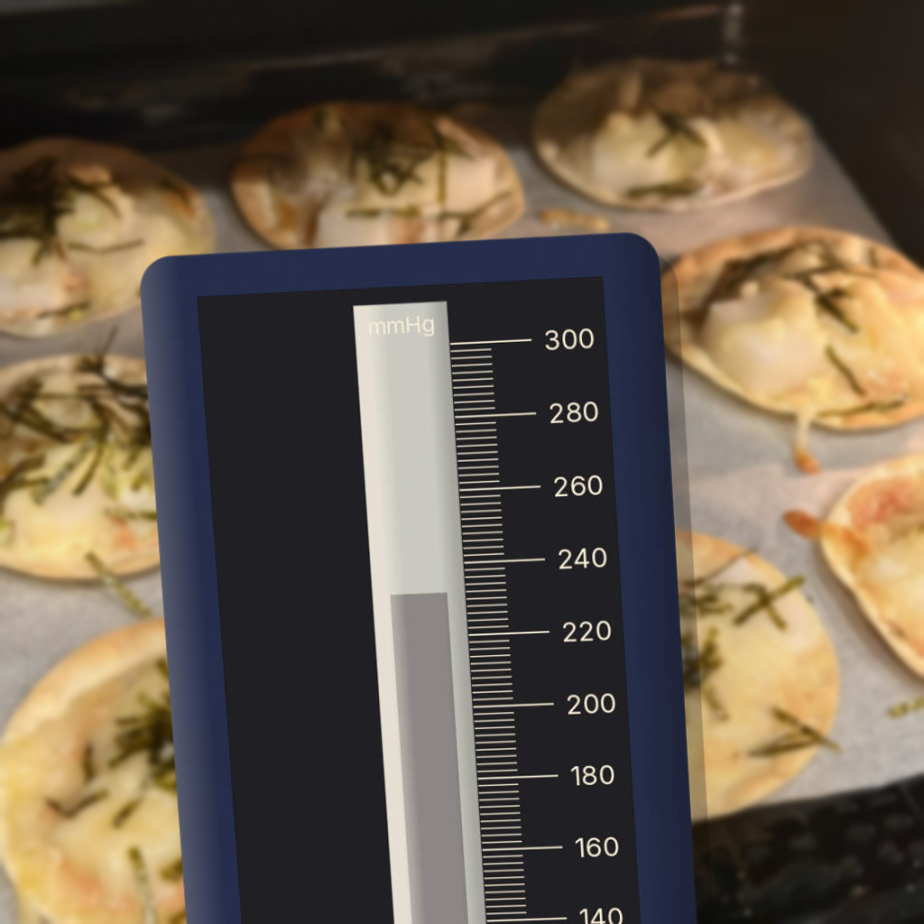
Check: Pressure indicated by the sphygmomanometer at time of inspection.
232 mmHg
